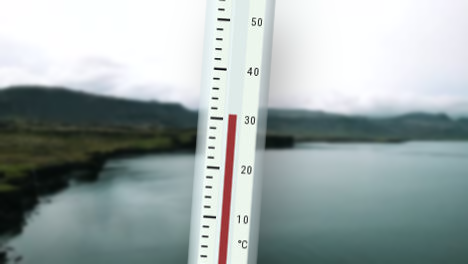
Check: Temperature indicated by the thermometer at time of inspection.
31 °C
